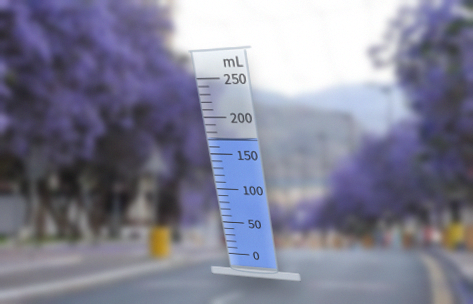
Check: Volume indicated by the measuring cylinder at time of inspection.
170 mL
